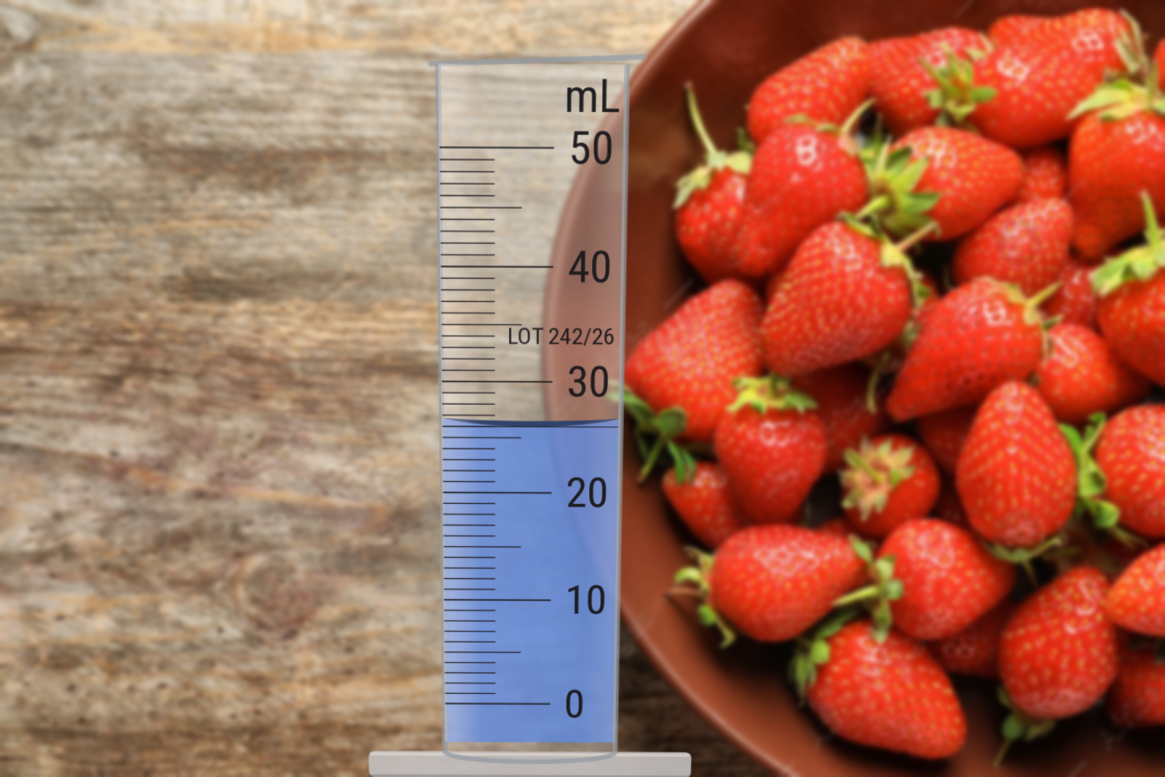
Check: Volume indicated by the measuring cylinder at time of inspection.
26 mL
